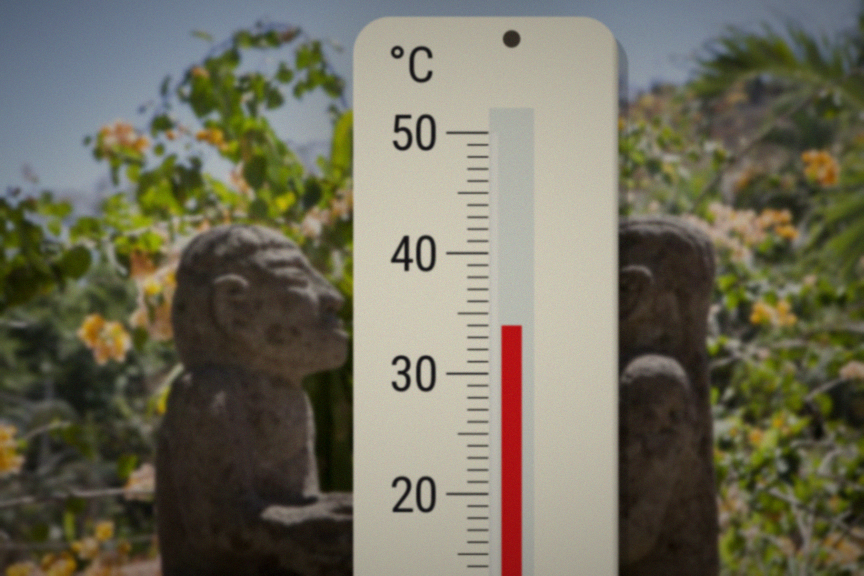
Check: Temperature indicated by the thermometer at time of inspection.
34 °C
